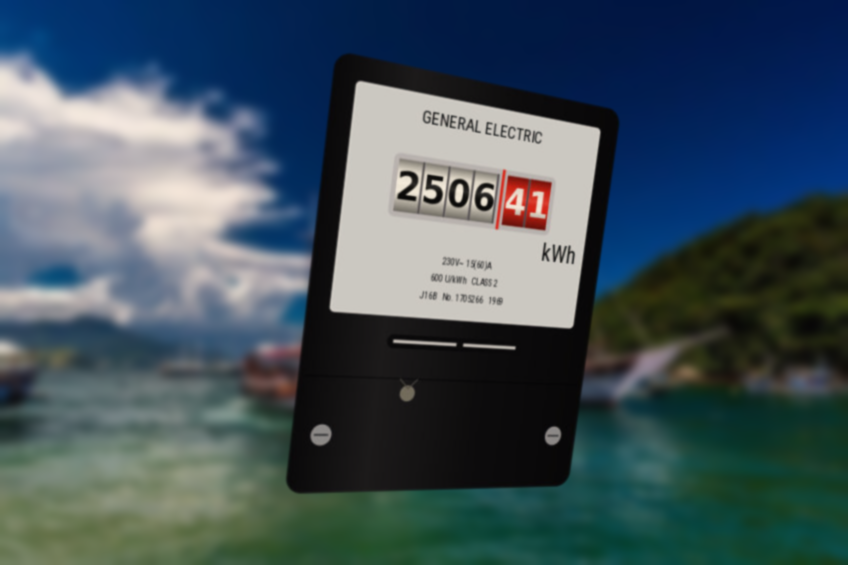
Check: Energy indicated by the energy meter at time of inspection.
2506.41 kWh
